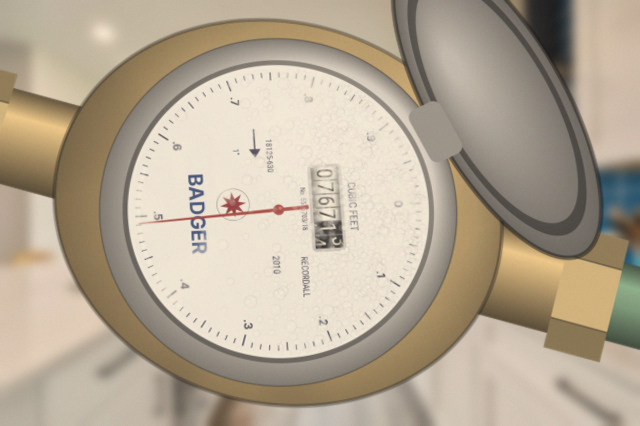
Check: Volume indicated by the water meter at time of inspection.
76713.49 ft³
